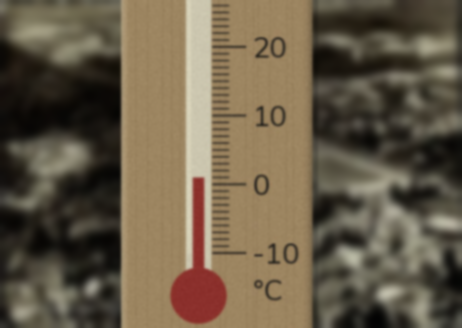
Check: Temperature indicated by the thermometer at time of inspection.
1 °C
